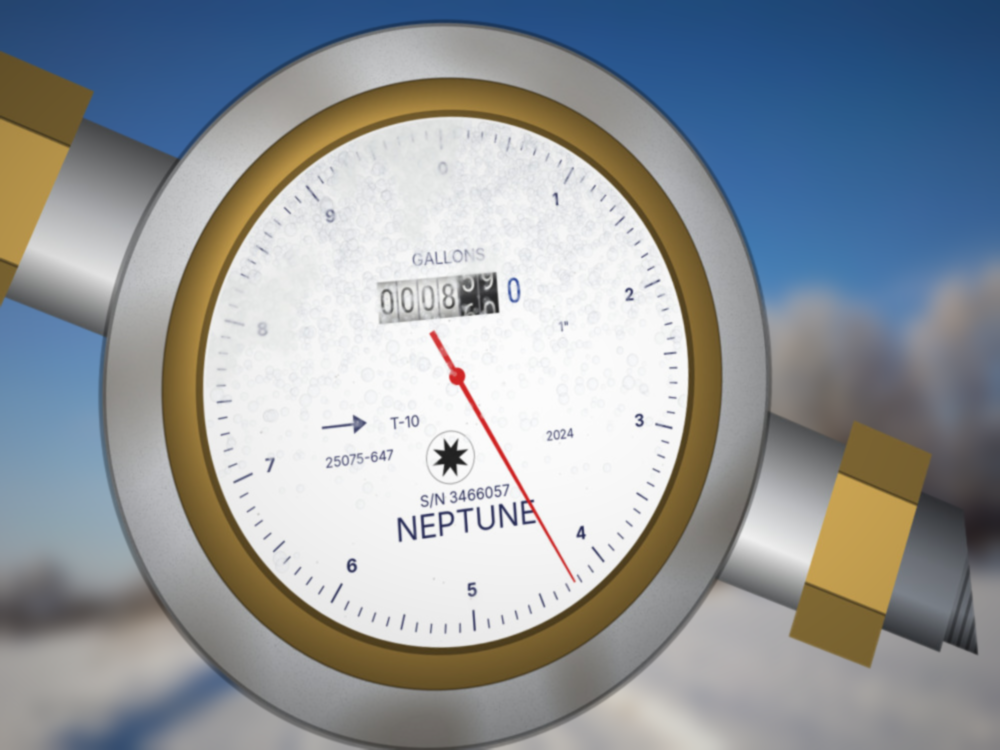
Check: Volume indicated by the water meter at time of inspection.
8594.2 gal
